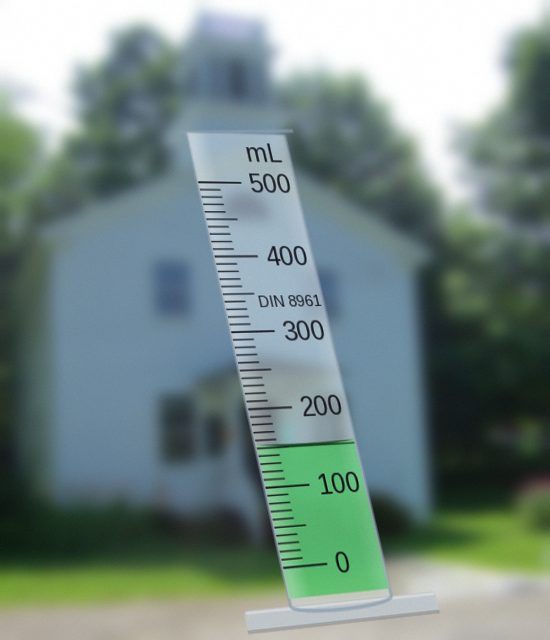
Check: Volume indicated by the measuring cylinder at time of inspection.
150 mL
